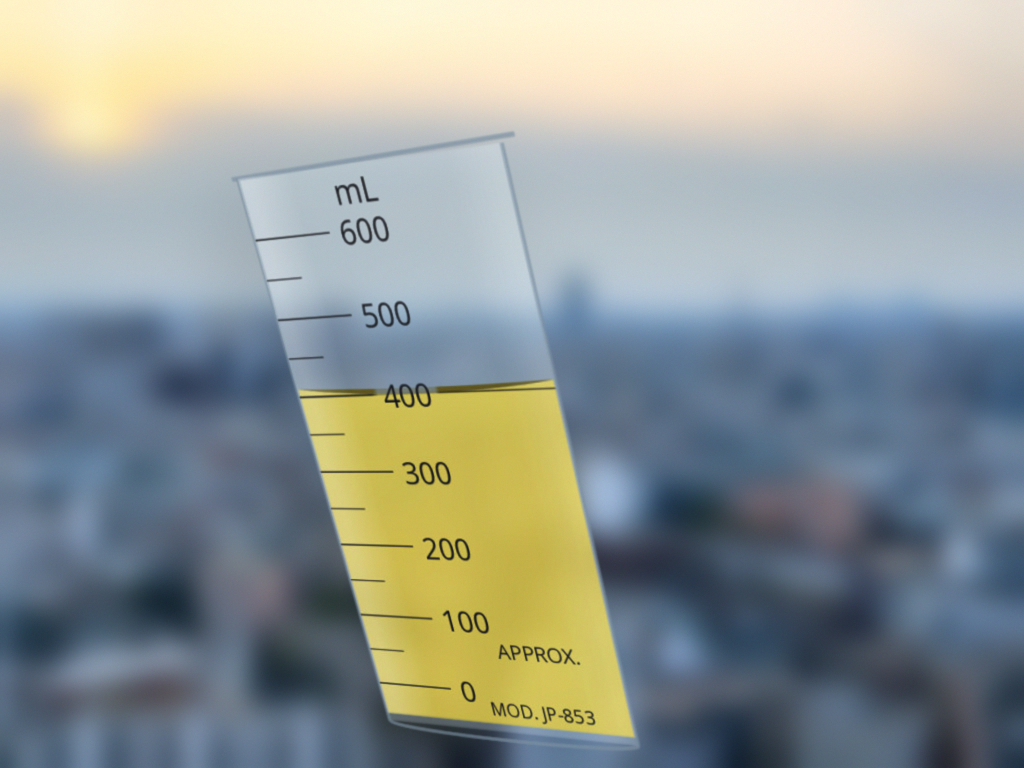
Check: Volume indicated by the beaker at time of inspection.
400 mL
